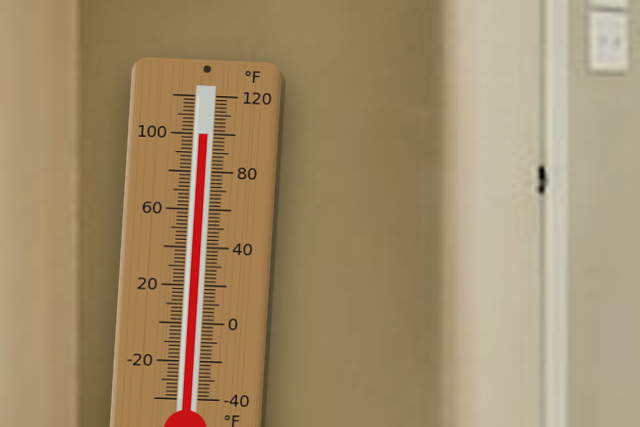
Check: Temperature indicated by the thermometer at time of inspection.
100 °F
